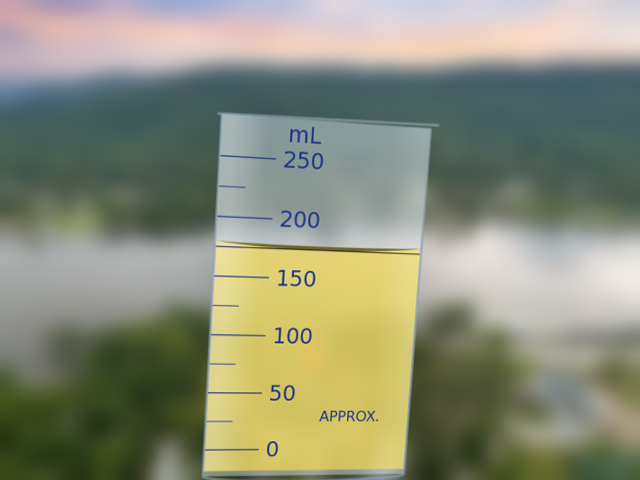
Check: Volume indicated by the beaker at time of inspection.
175 mL
